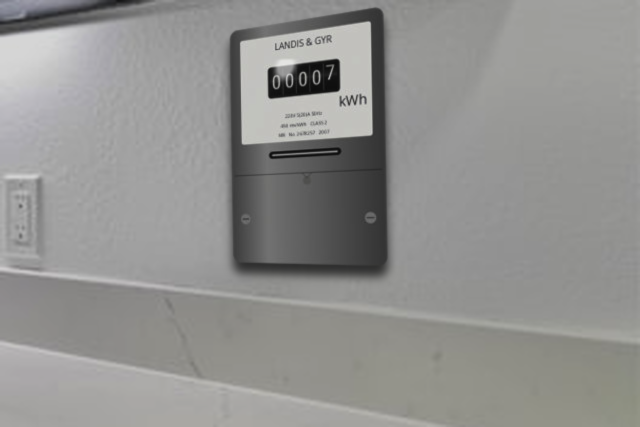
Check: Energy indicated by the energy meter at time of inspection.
7 kWh
